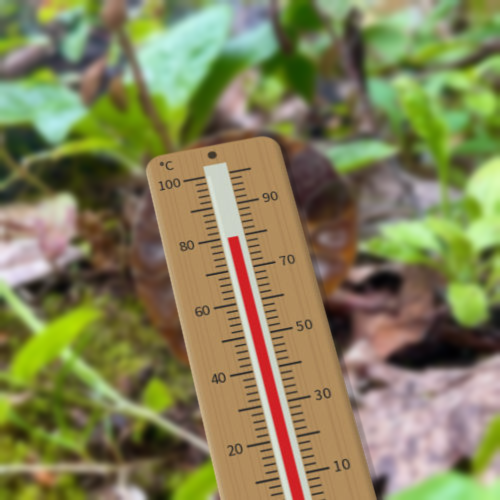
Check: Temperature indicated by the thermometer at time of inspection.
80 °C
